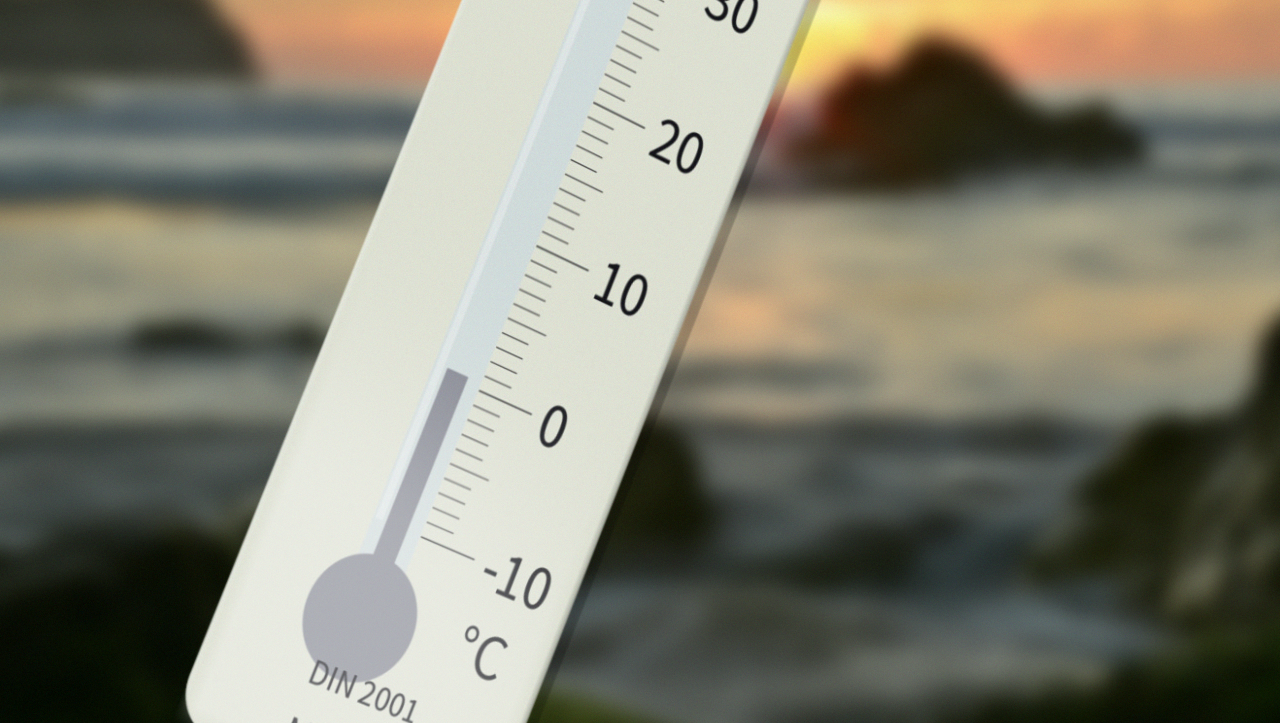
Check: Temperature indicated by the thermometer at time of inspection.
0.5 °C
